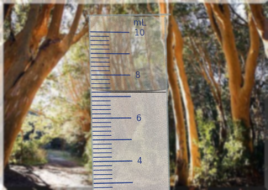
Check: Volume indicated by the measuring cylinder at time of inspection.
7.2 mL
